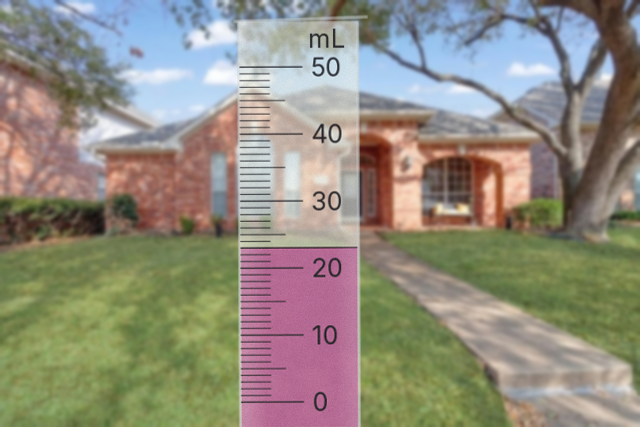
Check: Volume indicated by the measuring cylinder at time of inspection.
23 mL
